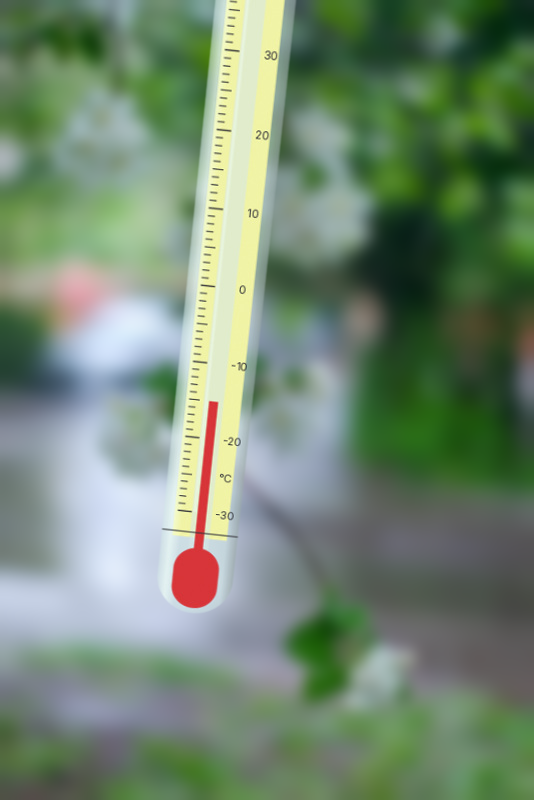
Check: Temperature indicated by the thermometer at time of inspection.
-15 °C
